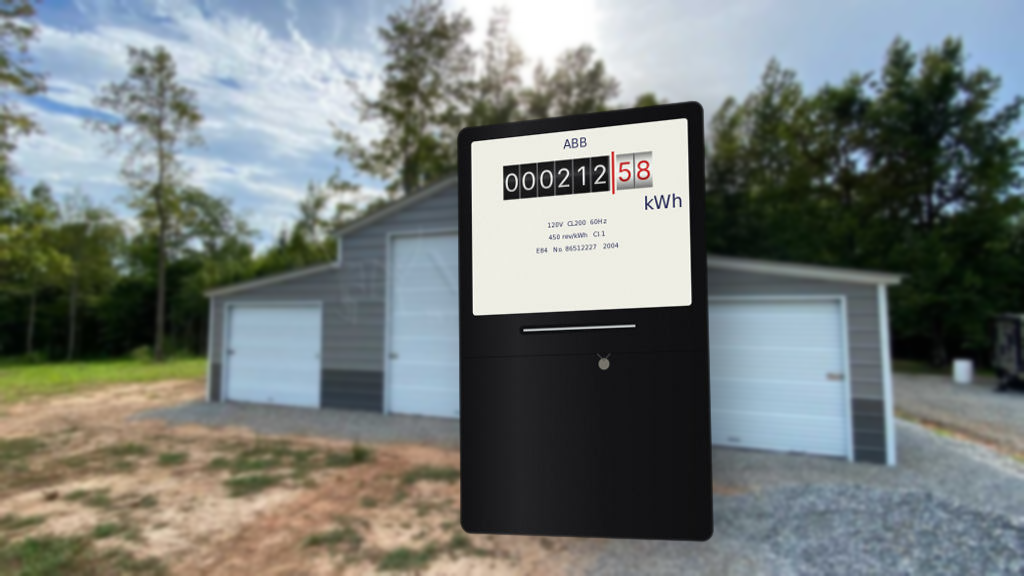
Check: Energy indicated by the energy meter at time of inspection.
212.58 kWh
